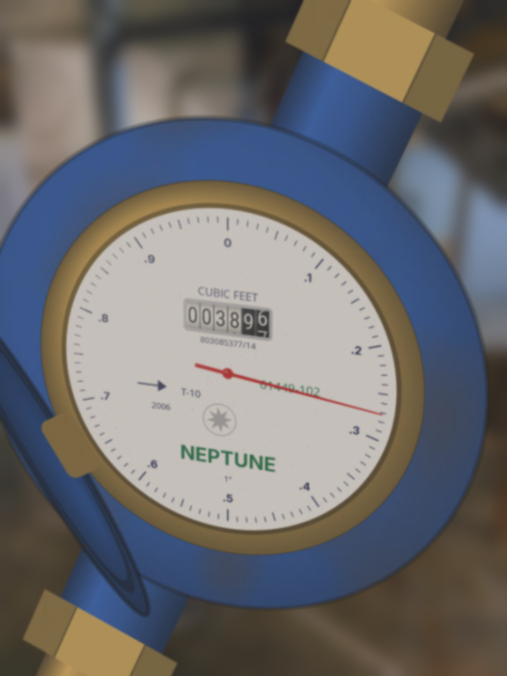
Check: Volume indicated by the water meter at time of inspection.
3896.27 ft³
